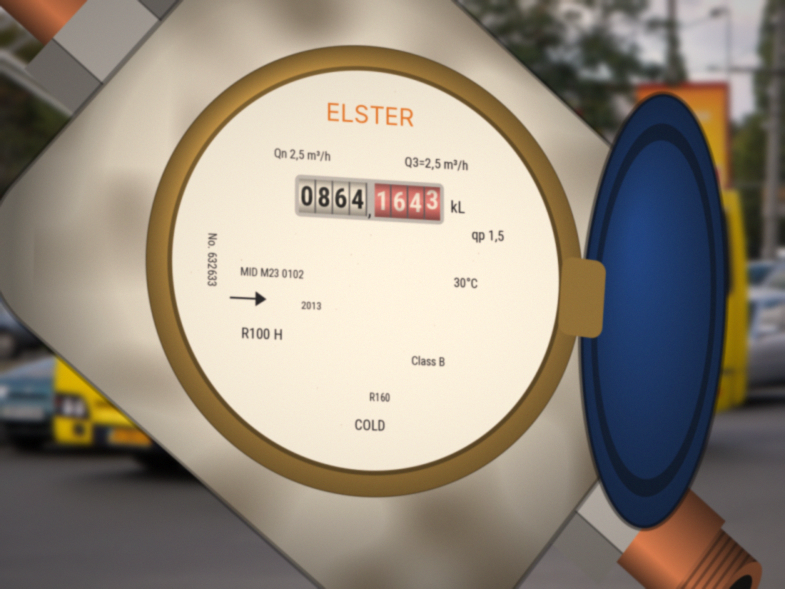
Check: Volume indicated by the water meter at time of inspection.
864.1643 kL
